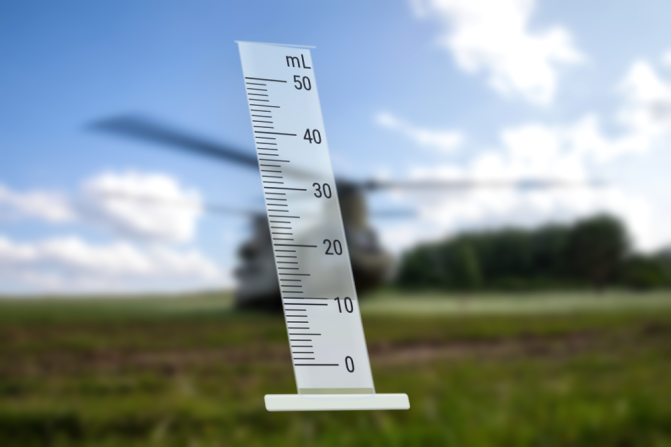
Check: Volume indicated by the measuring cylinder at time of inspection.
11 mL
